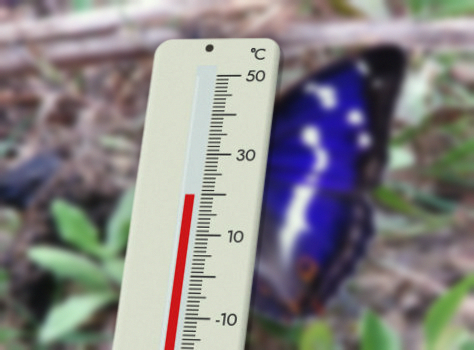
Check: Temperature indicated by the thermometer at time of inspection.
20 °C
